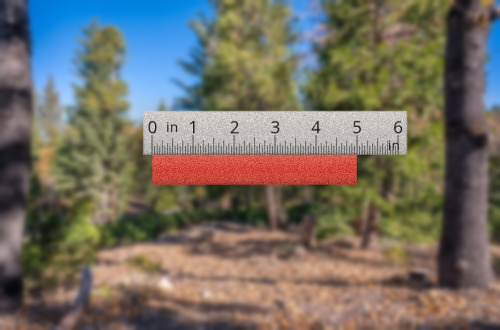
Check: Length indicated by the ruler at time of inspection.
5 in
